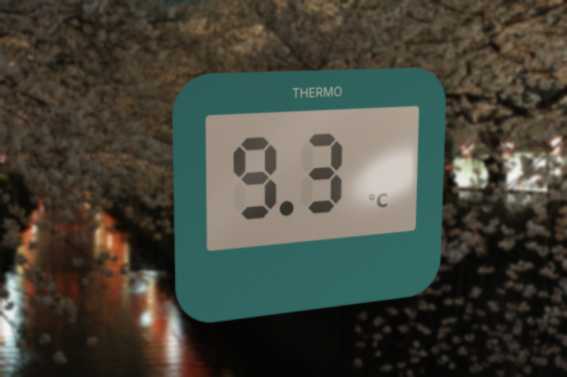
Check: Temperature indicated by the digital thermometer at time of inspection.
9.3 °C
